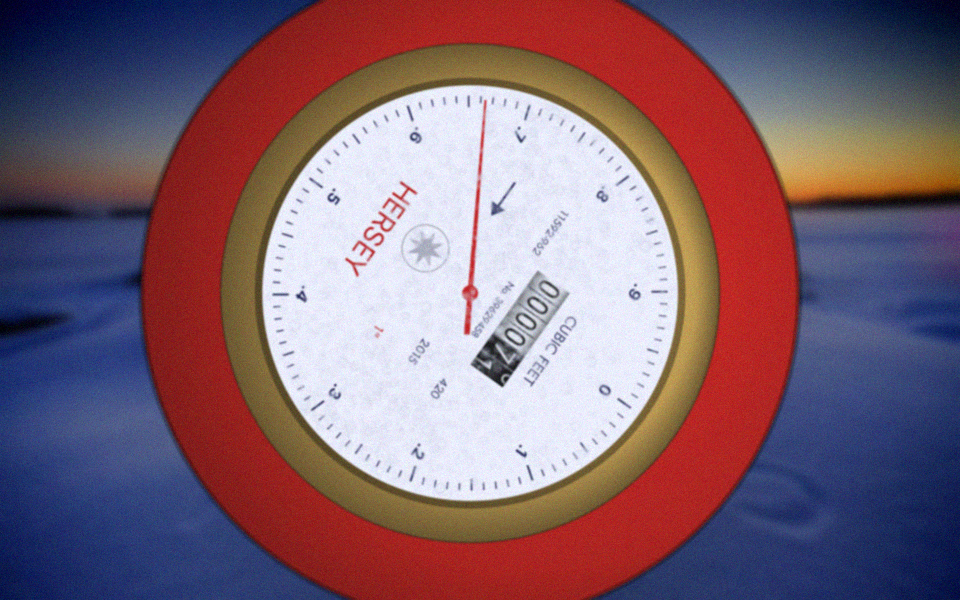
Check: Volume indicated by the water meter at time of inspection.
70.66 ft³
